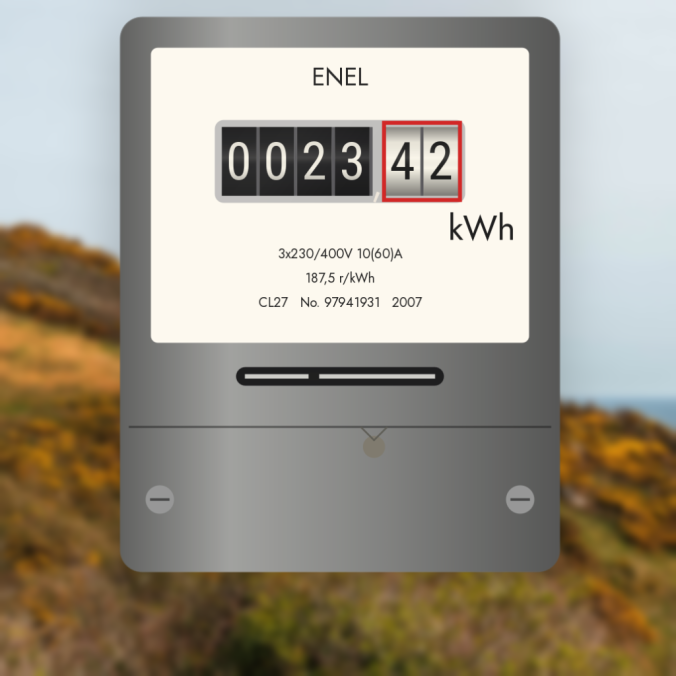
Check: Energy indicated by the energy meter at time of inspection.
23.42 kWh
